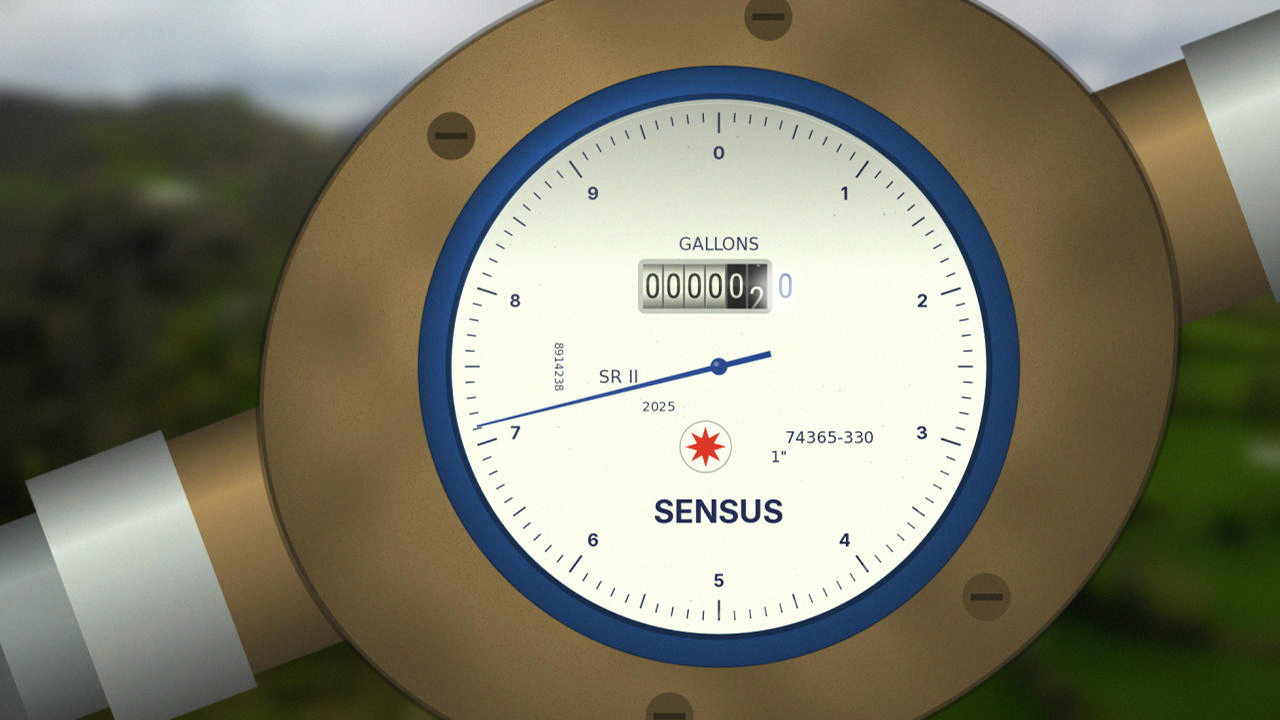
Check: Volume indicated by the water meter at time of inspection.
17.1 gal
